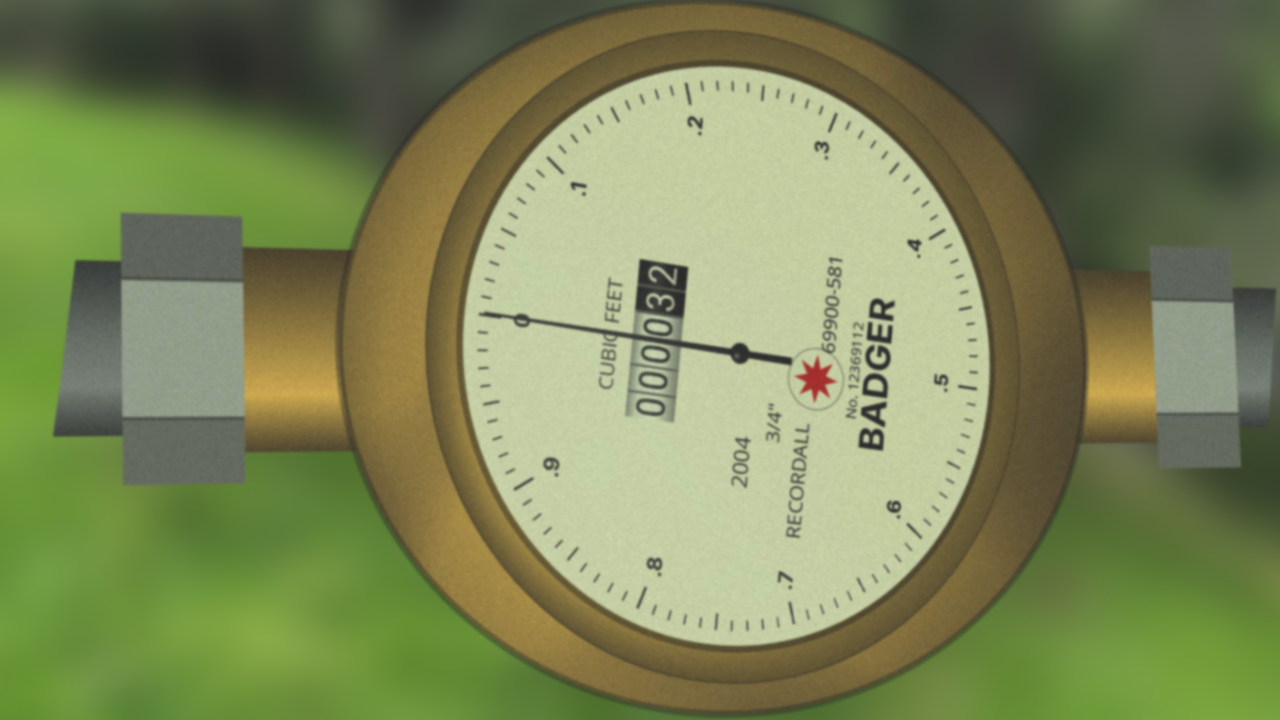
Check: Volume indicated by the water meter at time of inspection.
32.00 ft³
